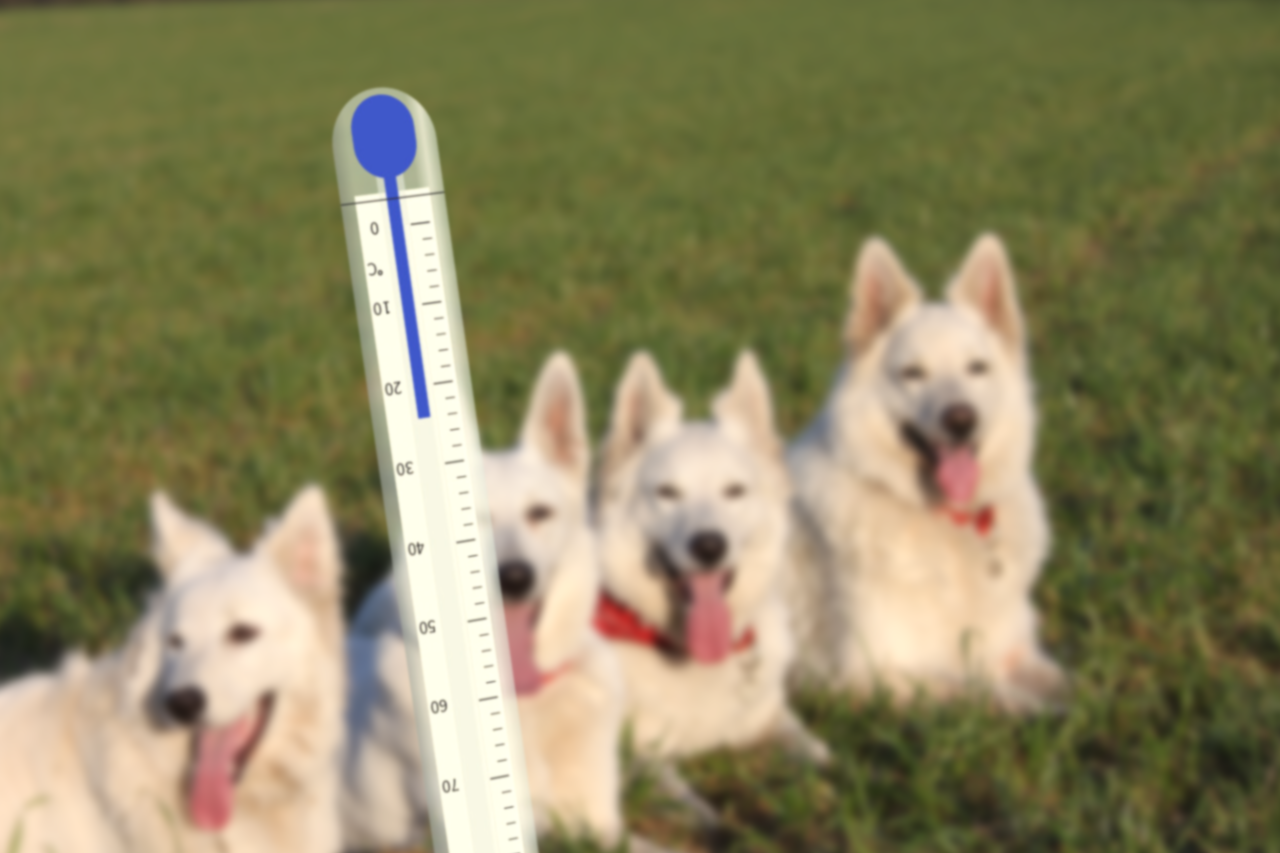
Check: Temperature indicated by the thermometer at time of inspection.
24 °C
